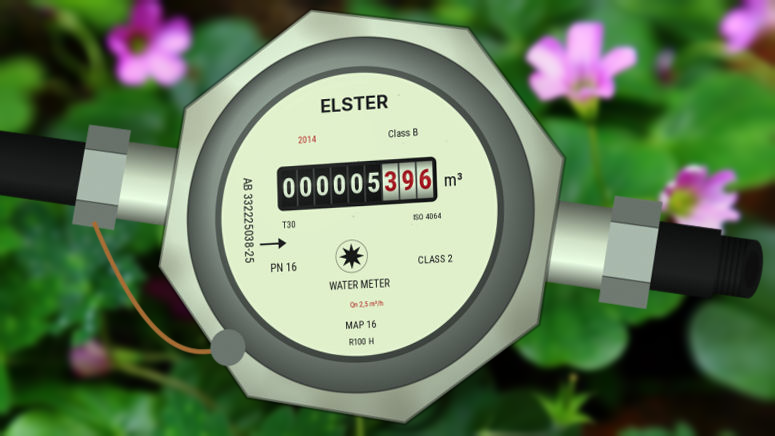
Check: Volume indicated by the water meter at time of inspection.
5.396 m³
